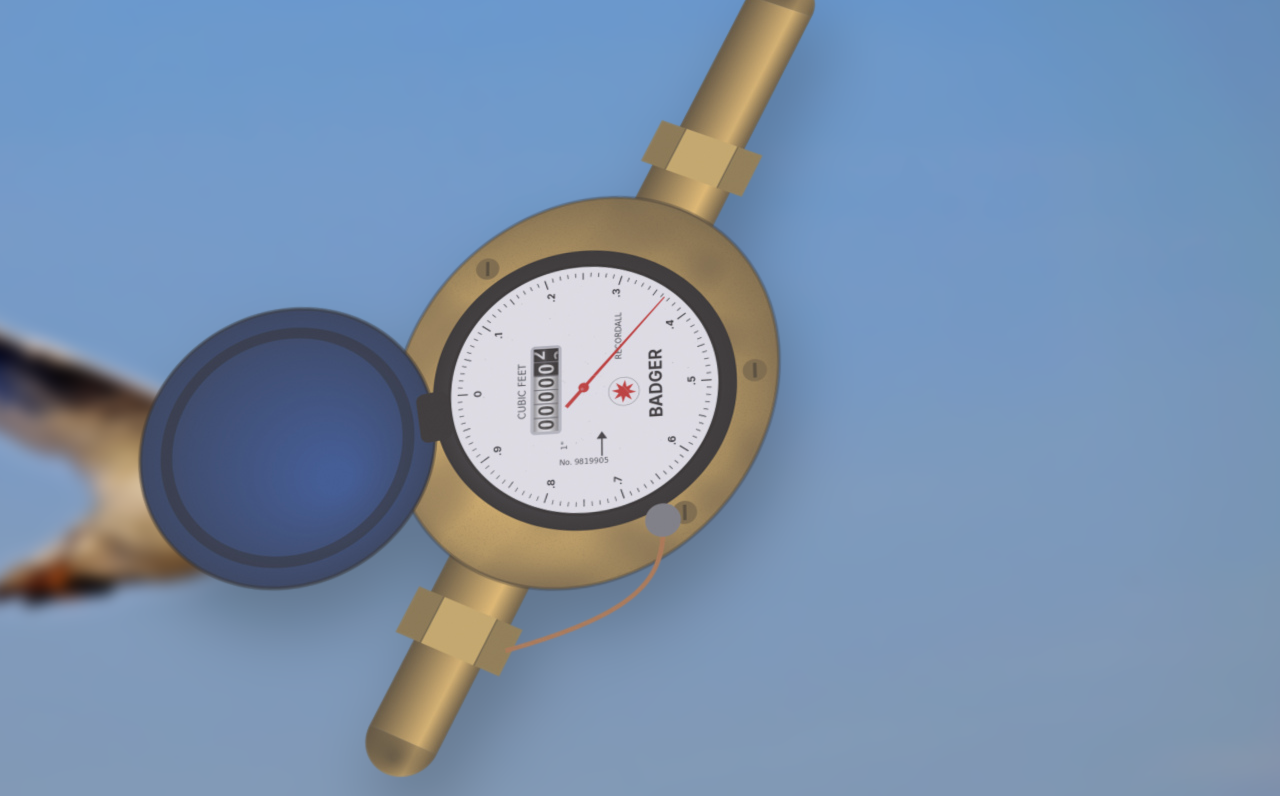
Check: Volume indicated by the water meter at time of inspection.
2.36 ft³
